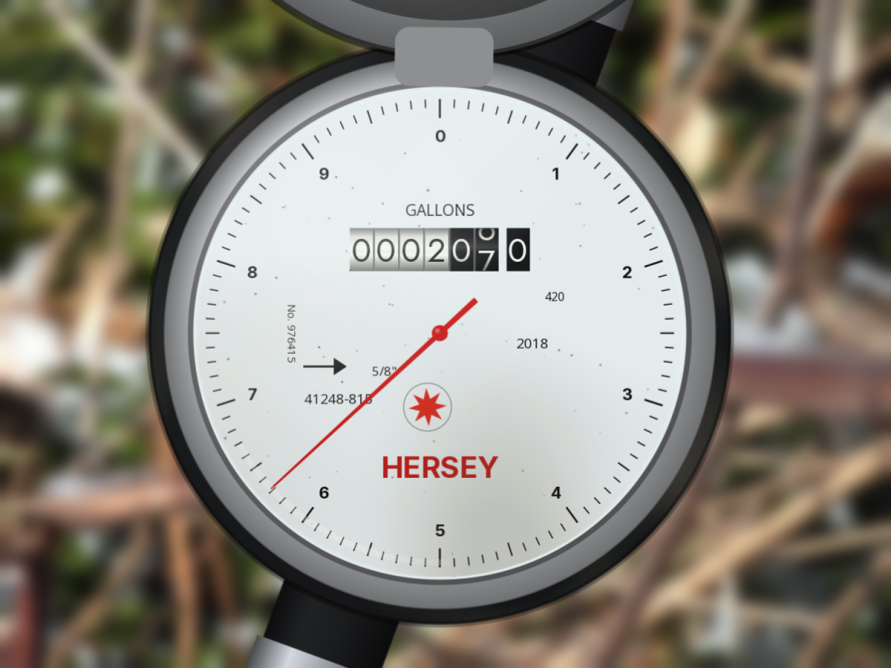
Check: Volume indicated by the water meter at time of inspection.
2066.3 gal
